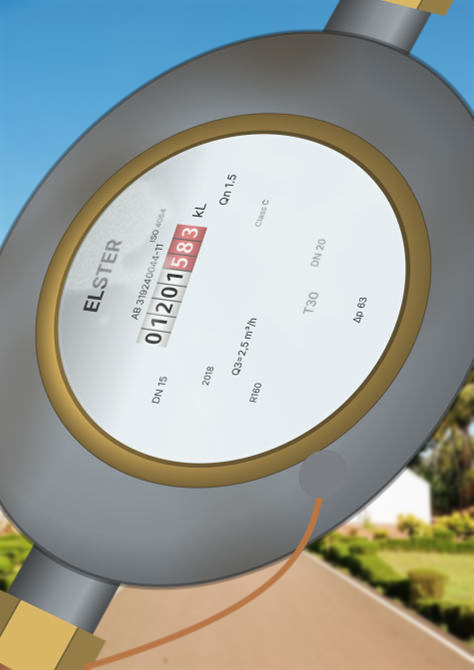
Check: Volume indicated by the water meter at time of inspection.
1201.583 kL
